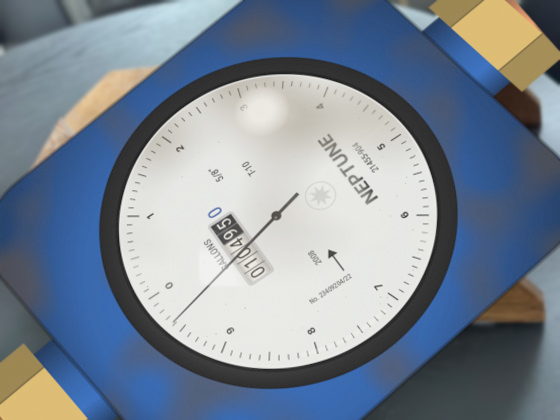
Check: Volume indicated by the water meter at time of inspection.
104949.6 gal
